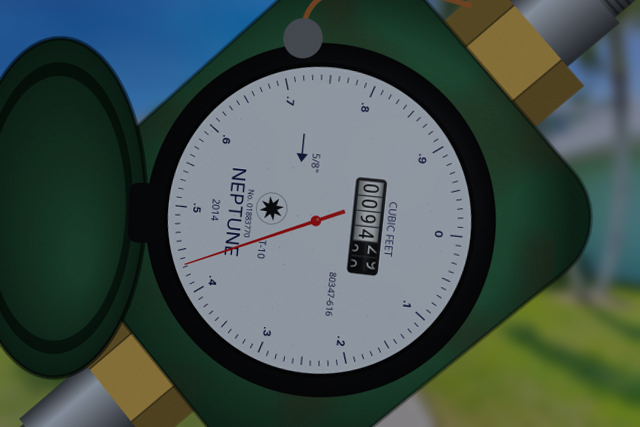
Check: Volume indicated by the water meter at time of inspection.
9429.43 ft³
